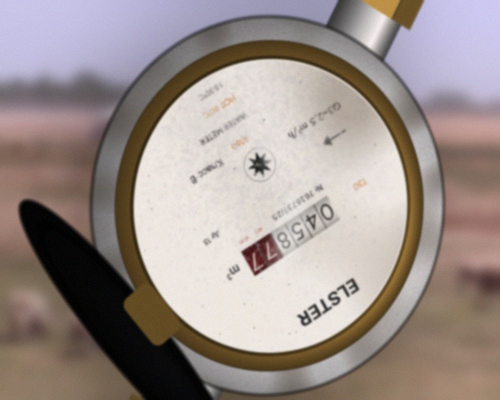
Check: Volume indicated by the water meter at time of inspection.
458.77 m³
